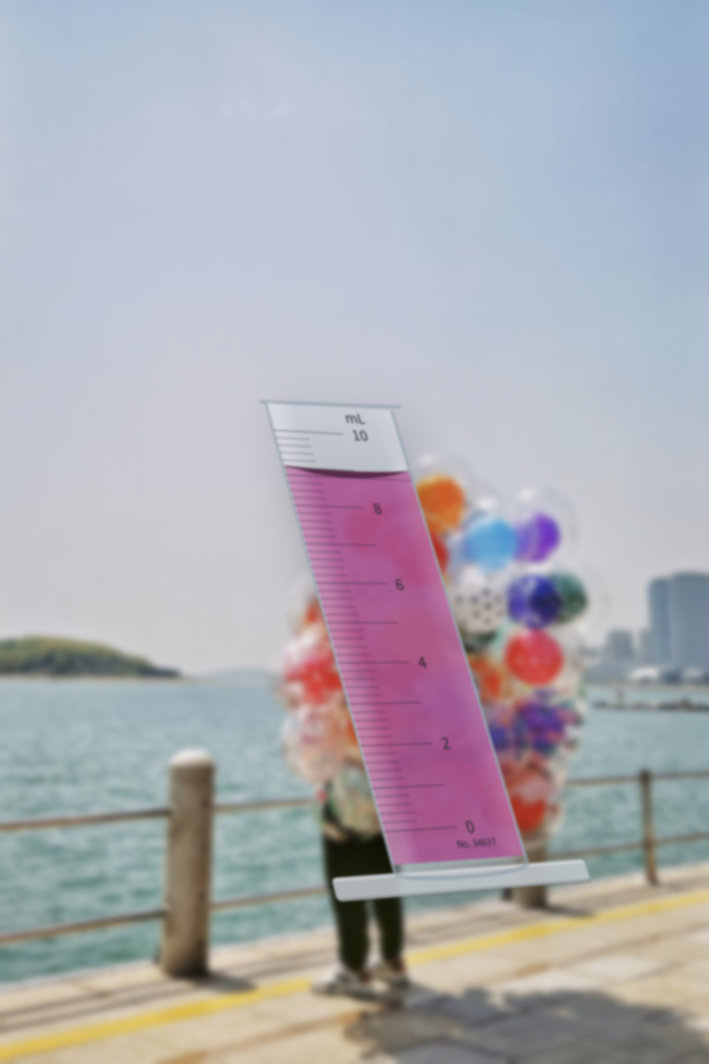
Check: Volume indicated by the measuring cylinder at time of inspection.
8.8 mL
